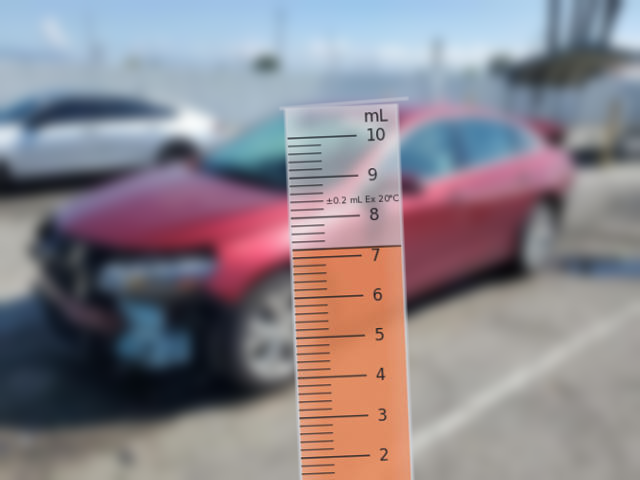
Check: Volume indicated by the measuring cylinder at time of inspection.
7.2 mL
